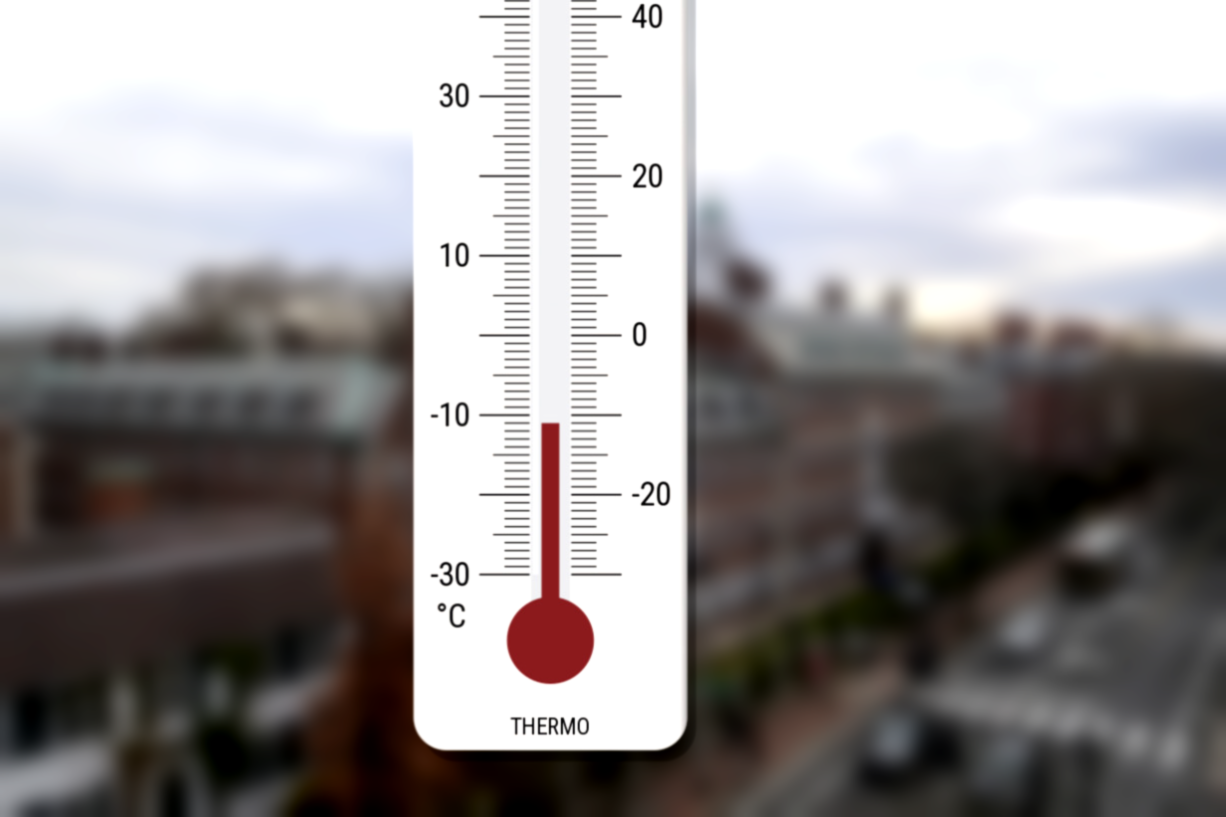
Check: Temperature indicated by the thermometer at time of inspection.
-11 °C
